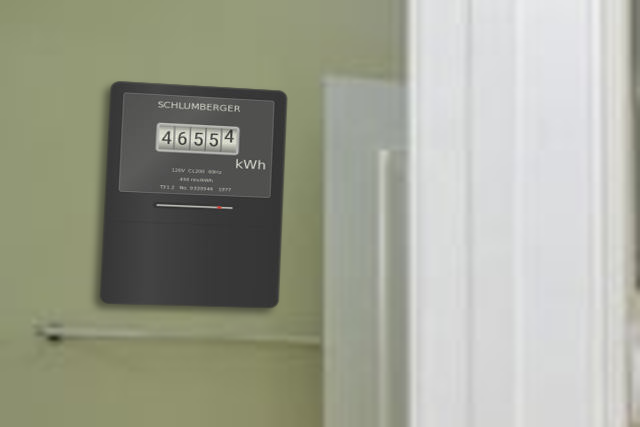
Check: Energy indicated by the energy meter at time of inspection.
46554 kWh
